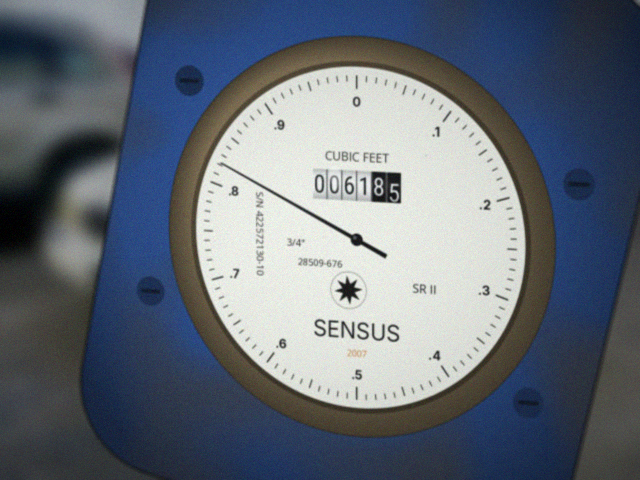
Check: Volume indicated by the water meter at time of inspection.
6184.82 ft³
